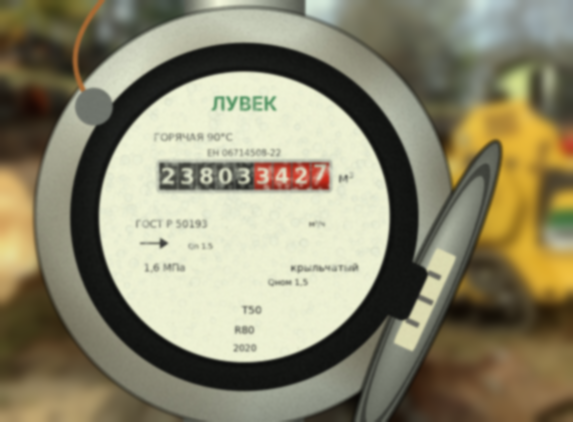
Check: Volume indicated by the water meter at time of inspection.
23803.3427 m³
